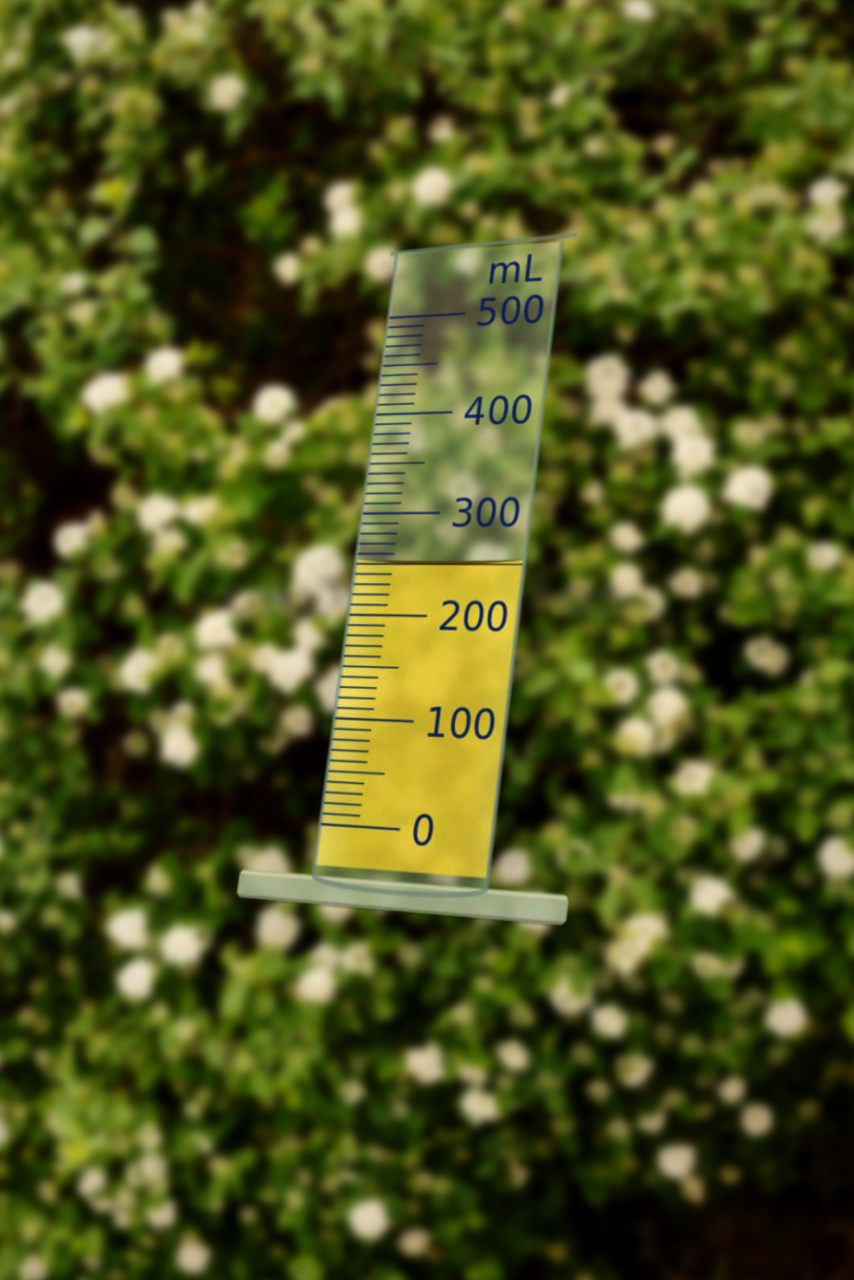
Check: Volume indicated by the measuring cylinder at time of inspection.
250 mL
